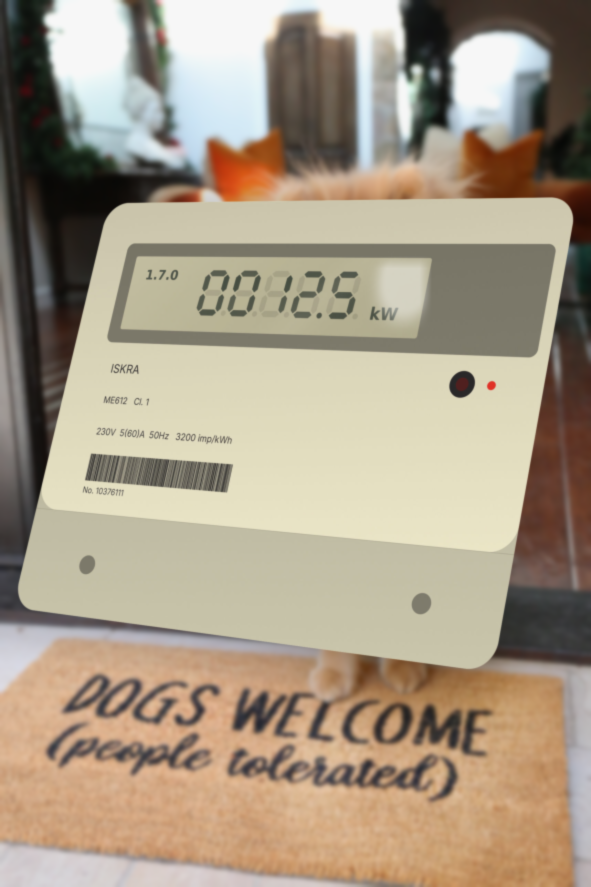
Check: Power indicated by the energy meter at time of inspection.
12.5 kW
